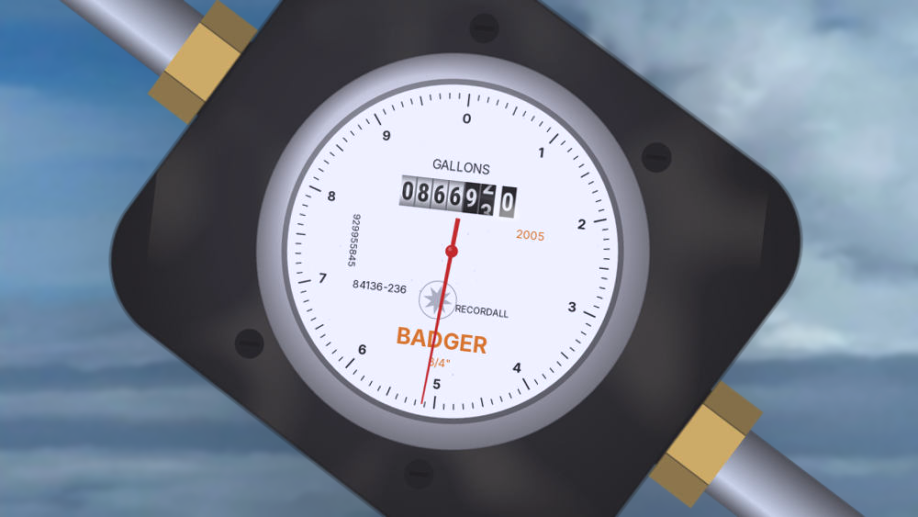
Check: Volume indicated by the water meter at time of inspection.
866925.1 gal
